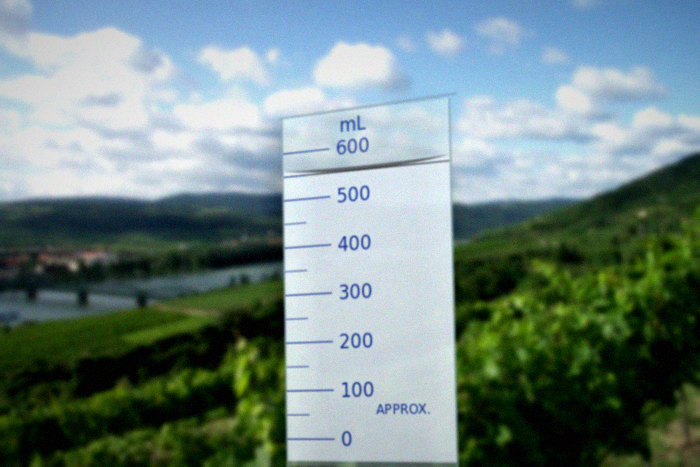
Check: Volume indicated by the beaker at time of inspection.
550 mL
